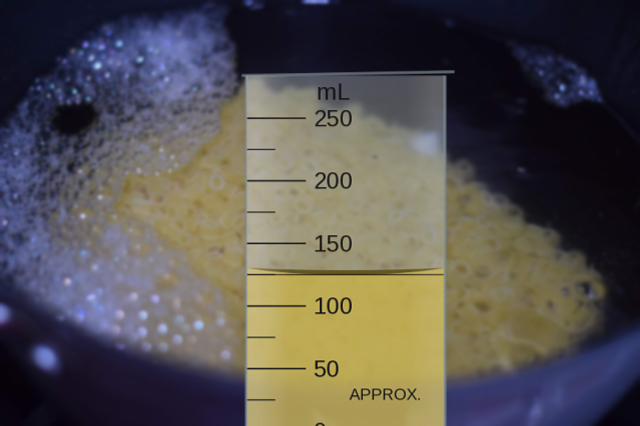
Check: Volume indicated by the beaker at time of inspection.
125 mL
